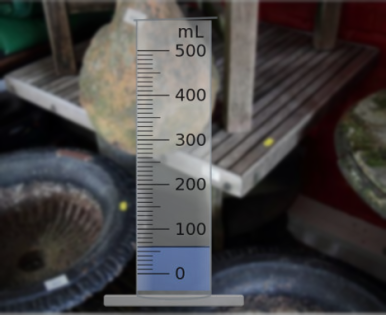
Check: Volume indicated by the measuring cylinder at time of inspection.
60 mL
